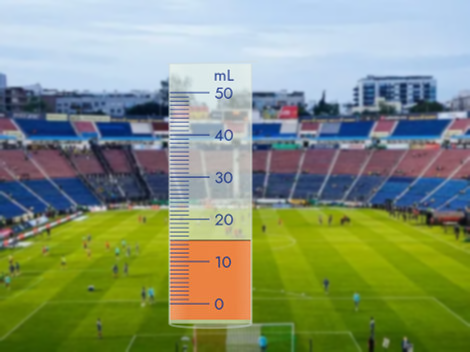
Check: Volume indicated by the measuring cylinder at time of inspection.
15 mL
